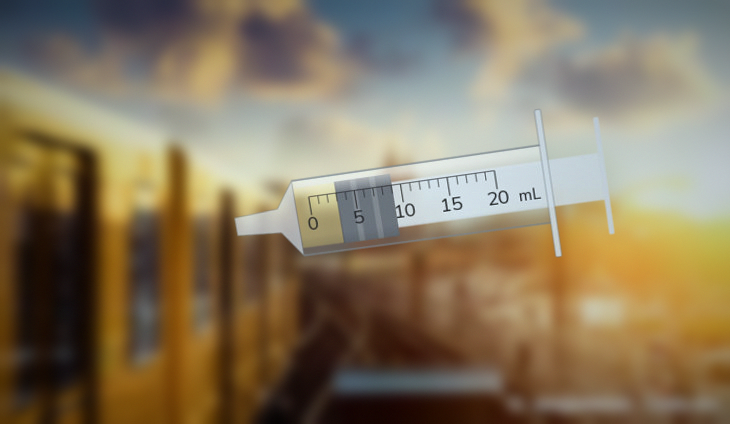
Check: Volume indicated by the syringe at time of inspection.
3 mL
